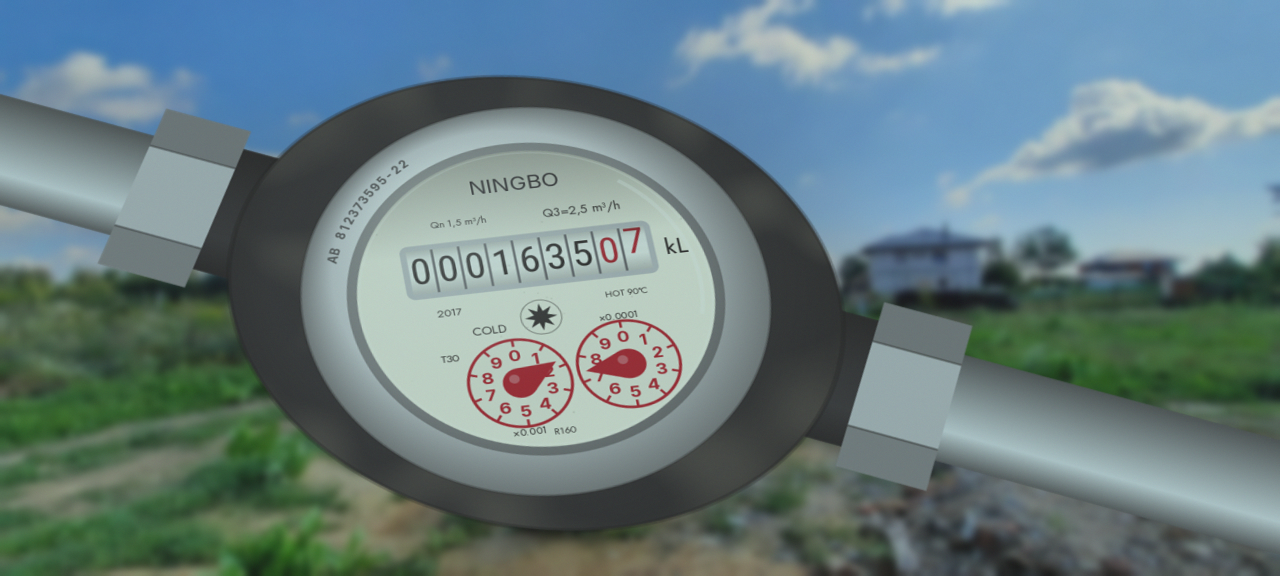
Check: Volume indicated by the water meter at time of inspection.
1635.0717 kL
